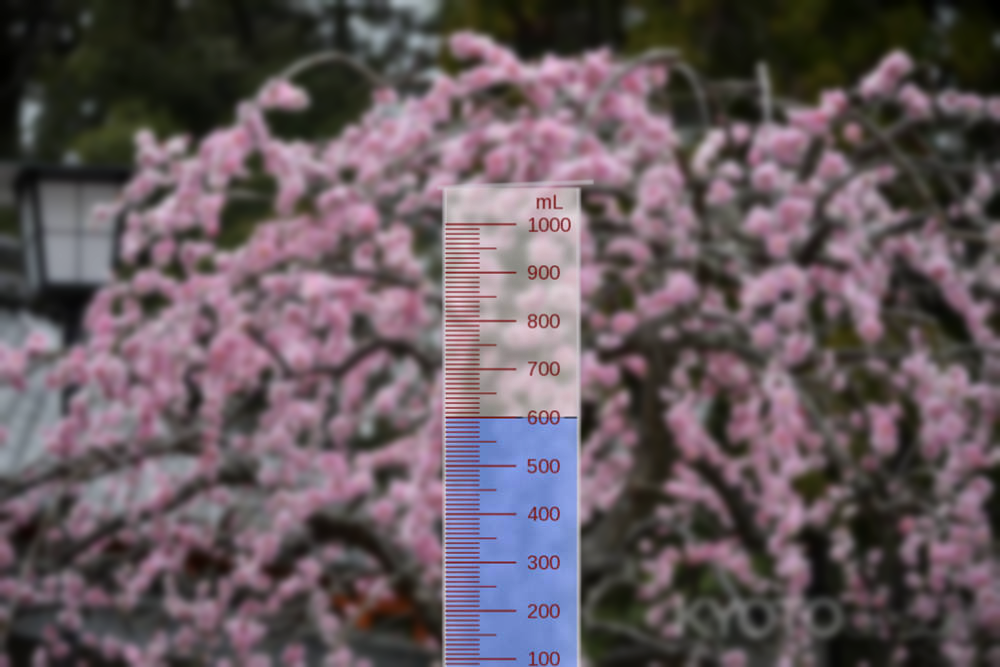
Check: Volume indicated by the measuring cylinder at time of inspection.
600 mL
